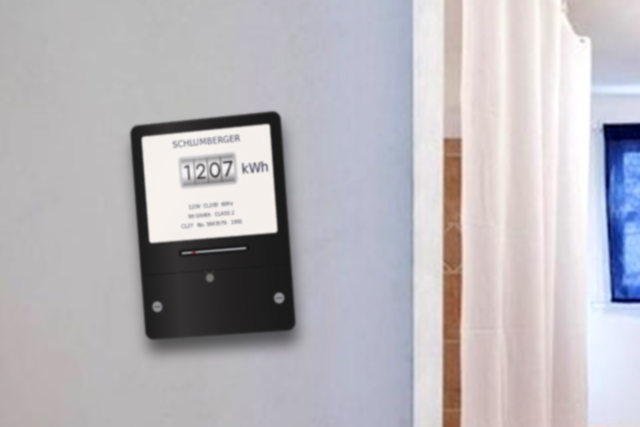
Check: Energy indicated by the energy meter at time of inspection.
1207 kWh
